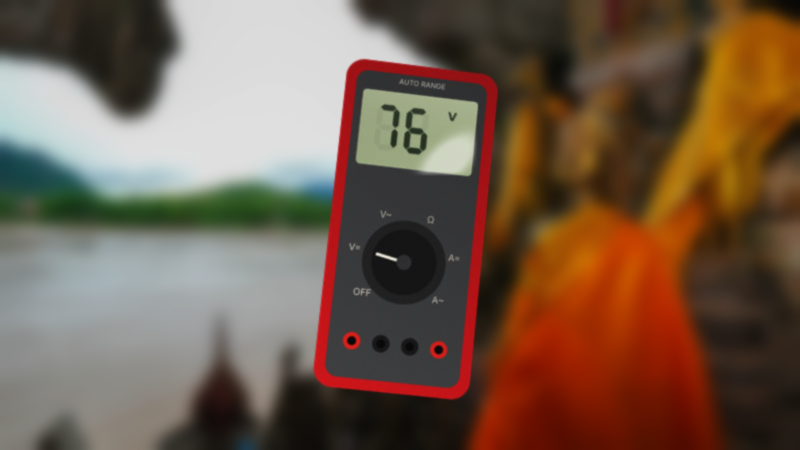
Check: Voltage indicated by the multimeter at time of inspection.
76 V
